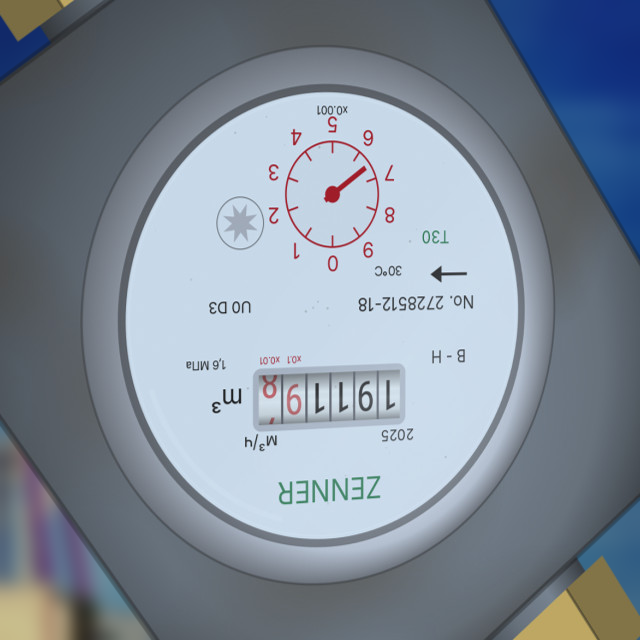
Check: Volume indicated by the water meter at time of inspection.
1911.976 m³
